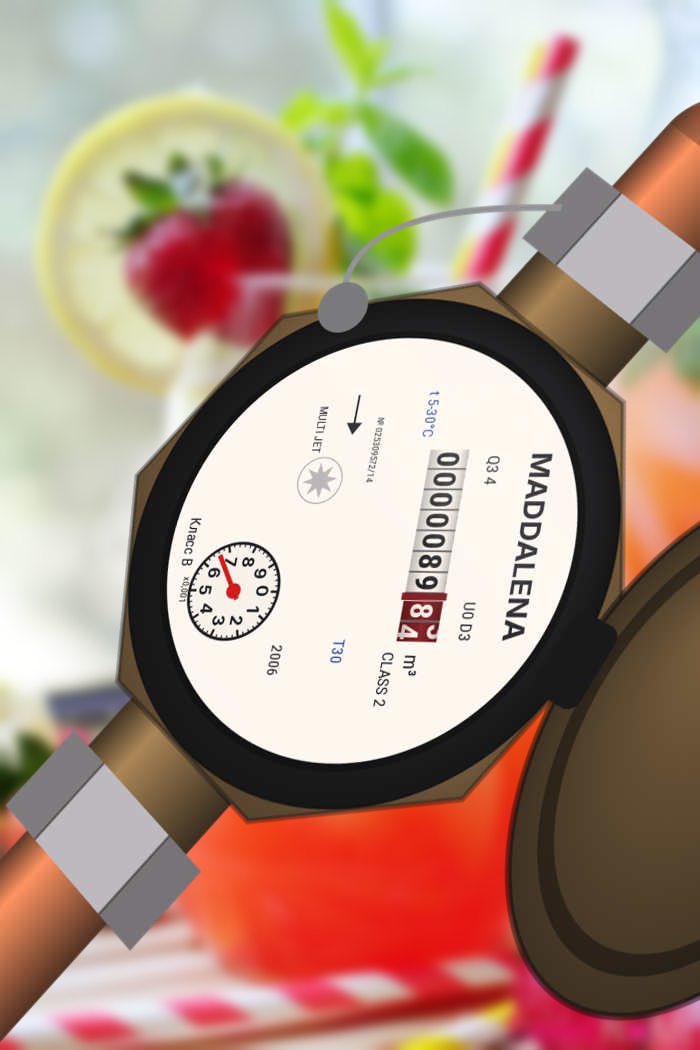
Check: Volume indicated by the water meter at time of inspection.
89.836 m³
